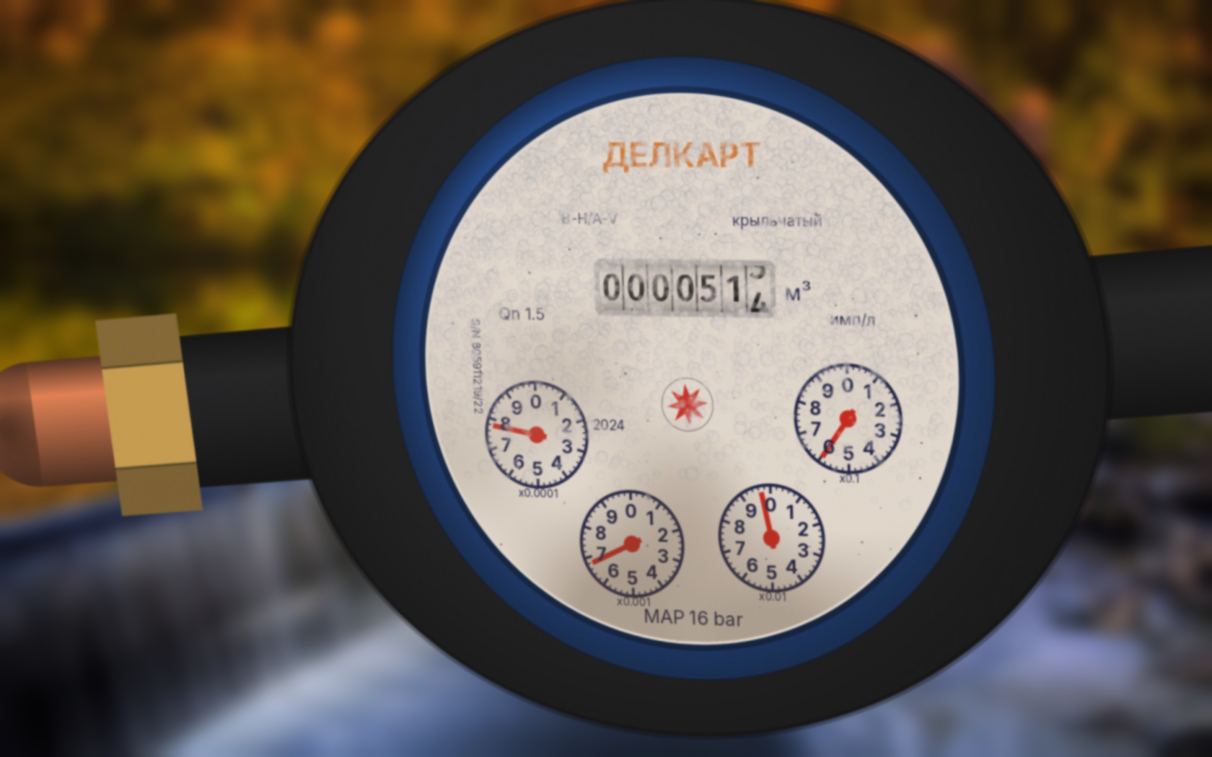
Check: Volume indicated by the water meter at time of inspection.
513.5967 m³
